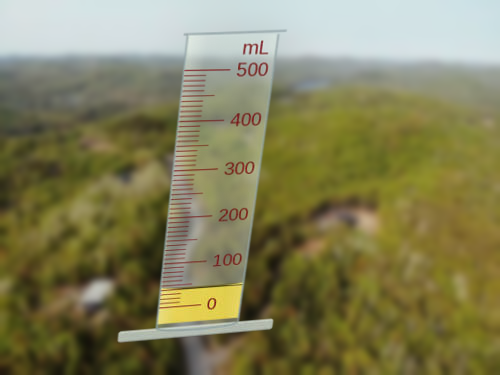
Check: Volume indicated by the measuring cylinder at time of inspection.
40 mL
